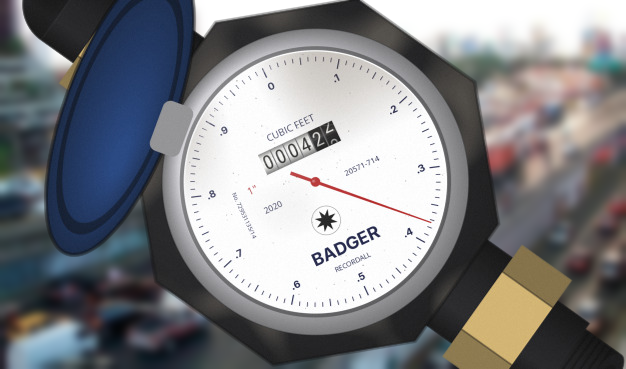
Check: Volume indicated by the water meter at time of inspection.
422.37 ft³
